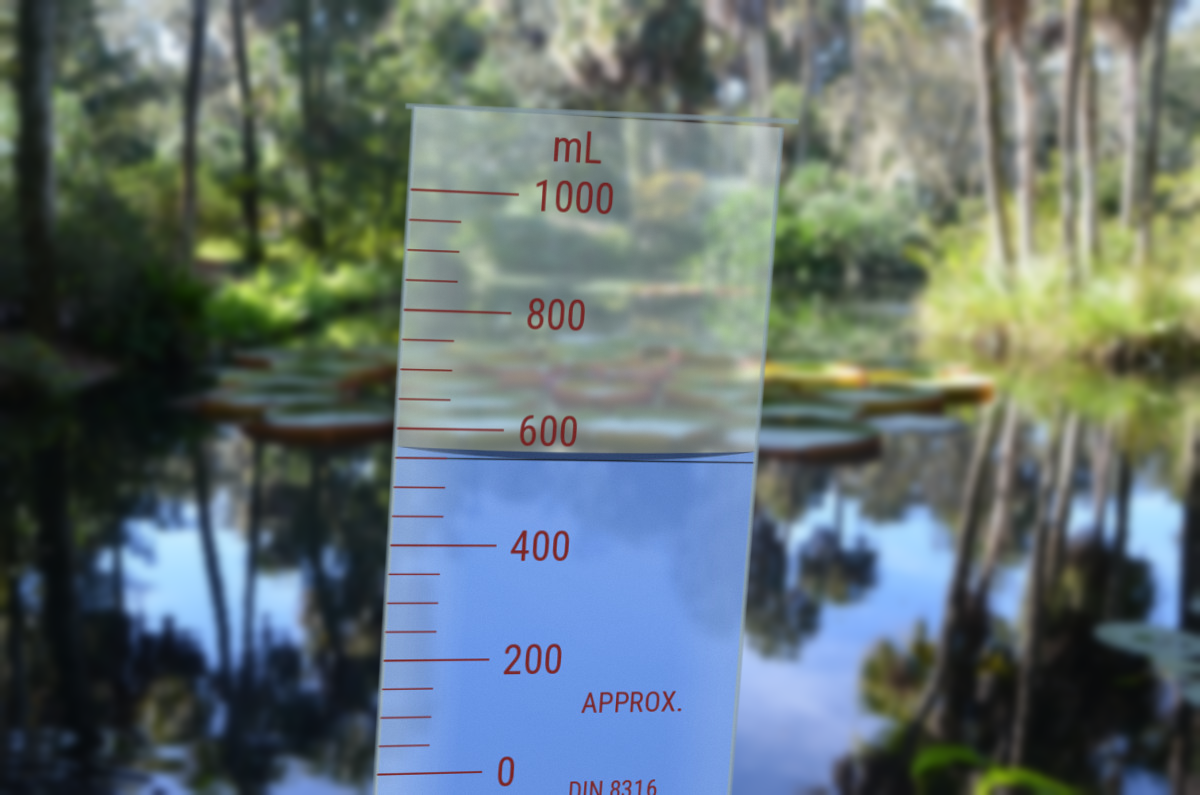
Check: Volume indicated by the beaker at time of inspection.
550 mL
